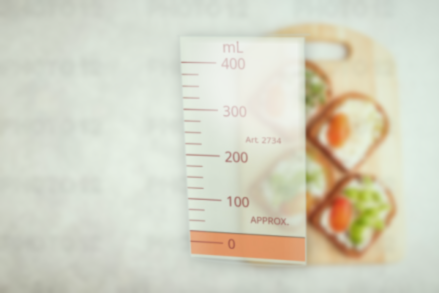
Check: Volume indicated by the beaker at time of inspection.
25 mL
